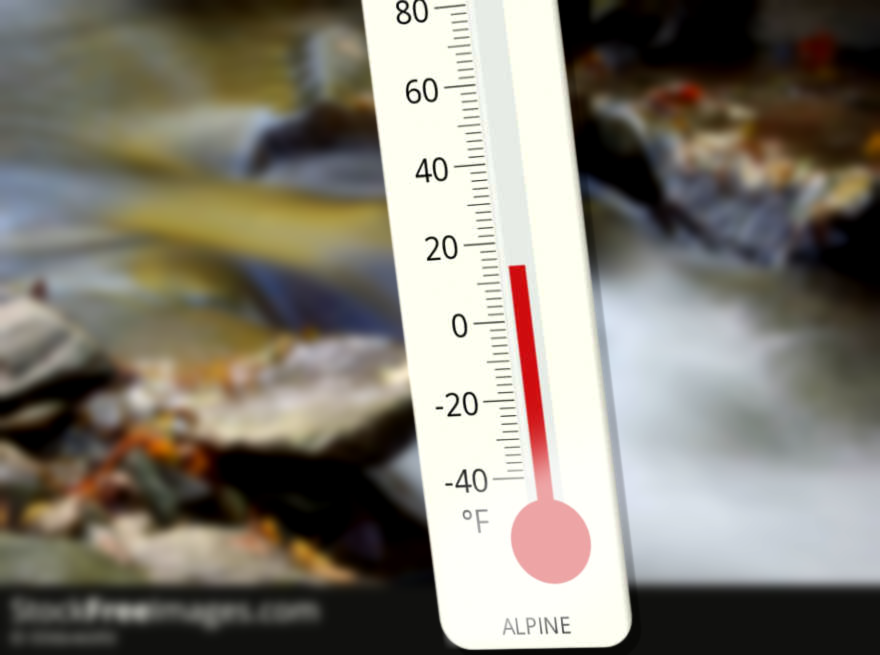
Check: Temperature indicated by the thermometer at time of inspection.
14 °F
